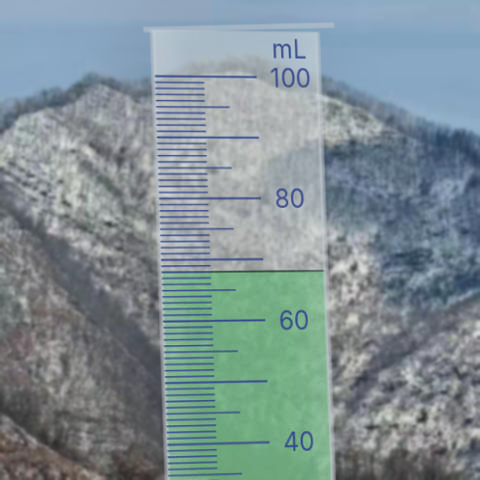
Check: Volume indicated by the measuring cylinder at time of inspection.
68 mL
